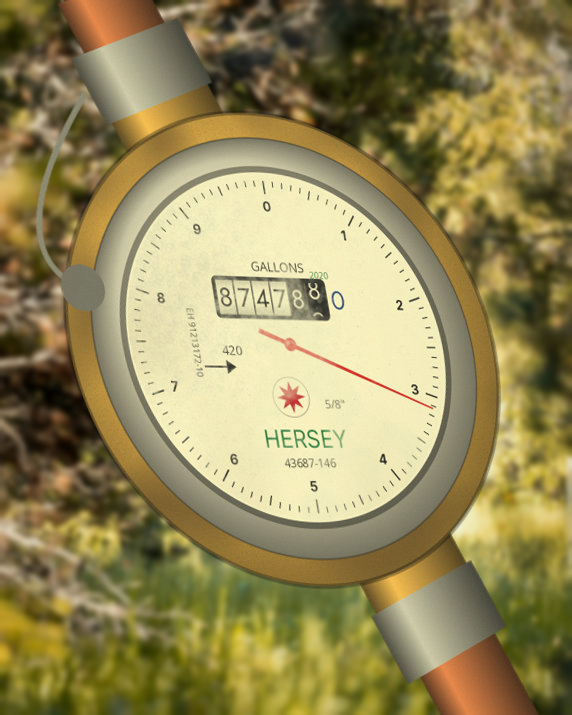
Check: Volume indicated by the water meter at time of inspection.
8747883.1 gal
